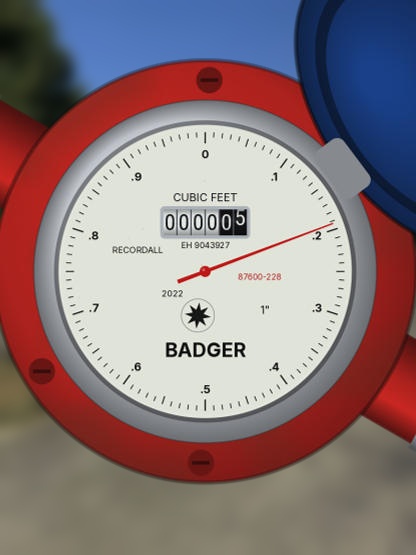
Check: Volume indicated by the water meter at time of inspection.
5.19 ft³
